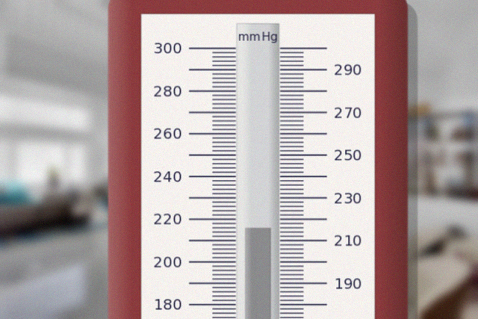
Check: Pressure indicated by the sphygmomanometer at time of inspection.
216 mmHg
